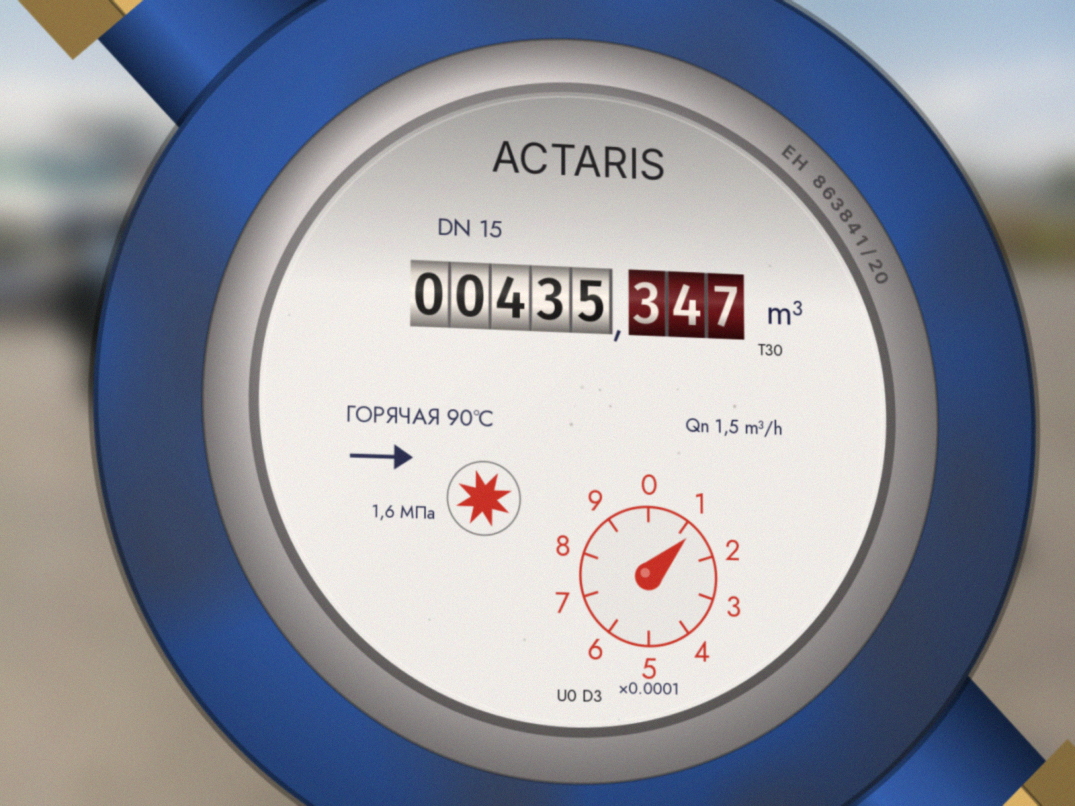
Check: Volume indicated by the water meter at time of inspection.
435.3471 m³
